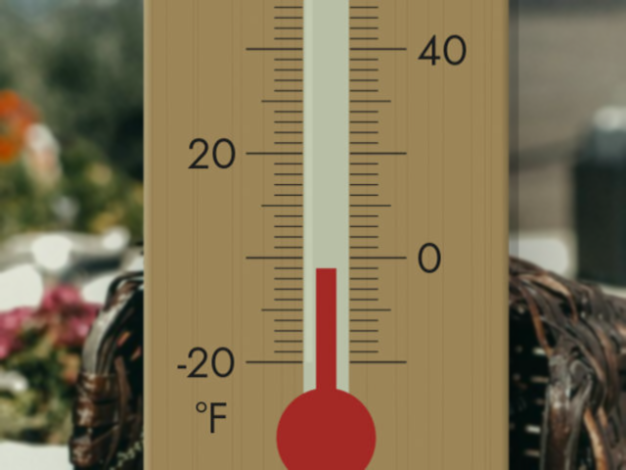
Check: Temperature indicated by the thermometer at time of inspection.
-2 °F
